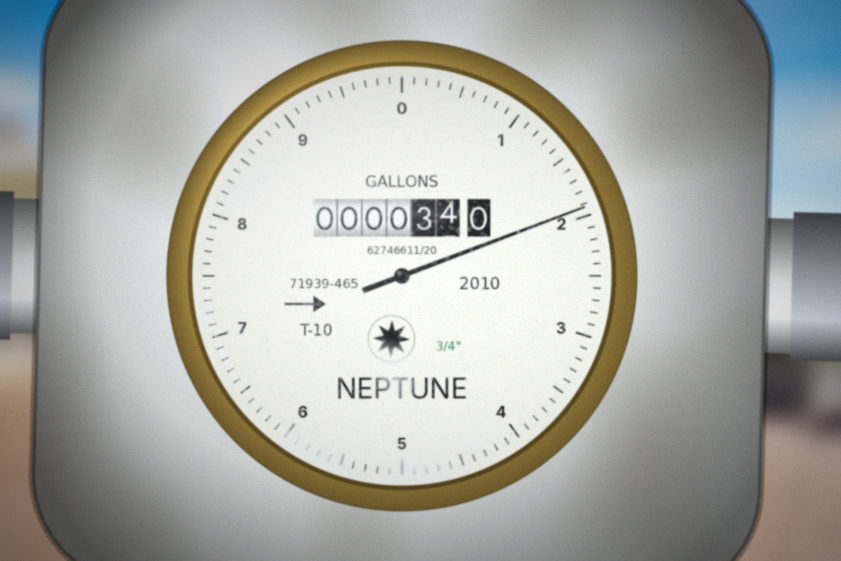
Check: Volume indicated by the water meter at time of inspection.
341.9 gal
